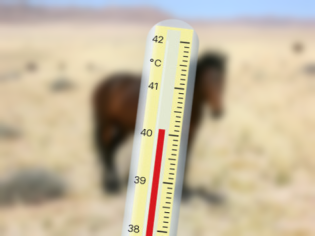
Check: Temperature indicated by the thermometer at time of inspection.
40.1 °C
